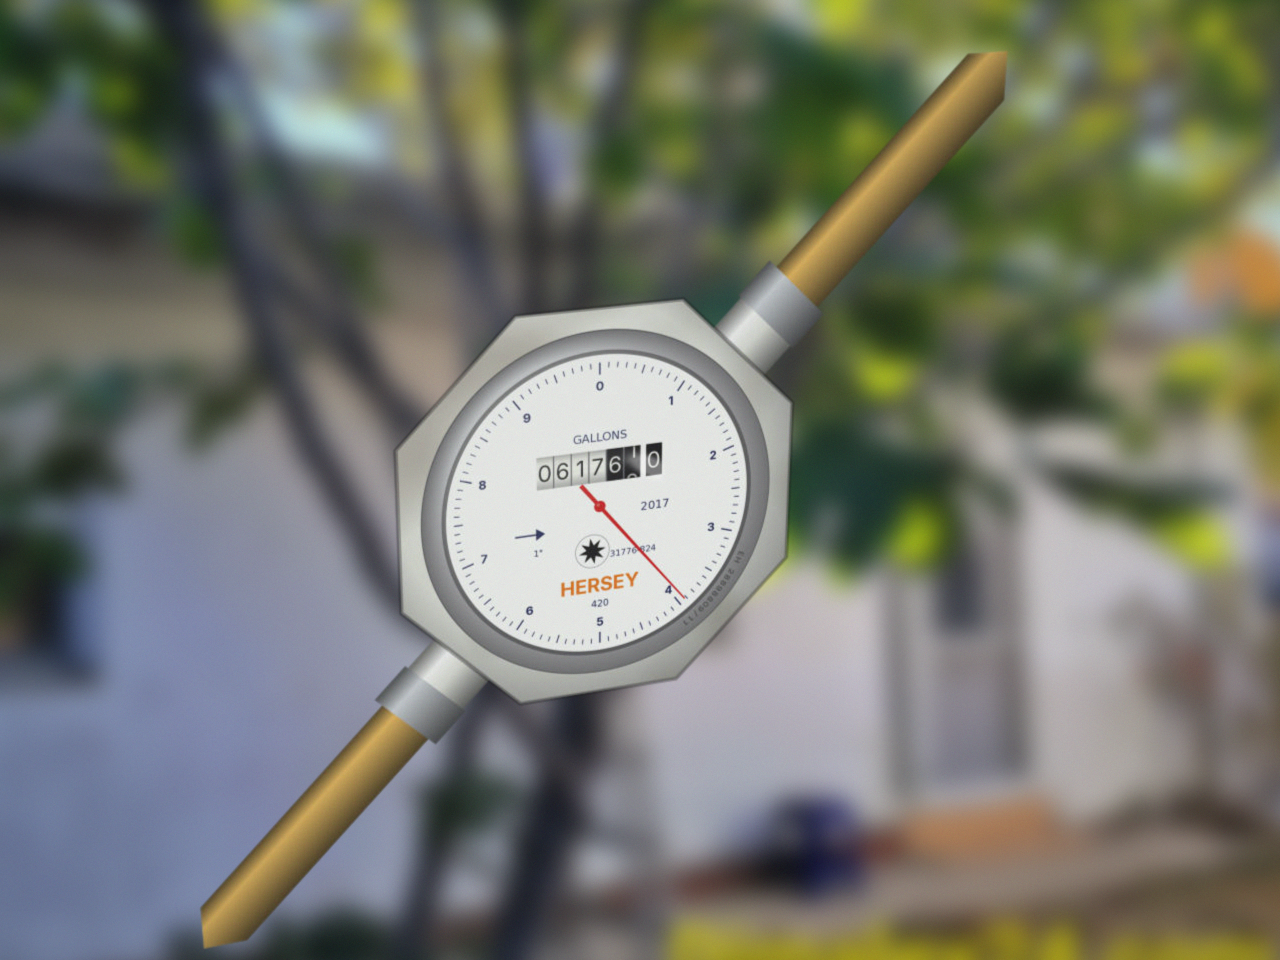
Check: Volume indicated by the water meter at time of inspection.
617613.9 gal
